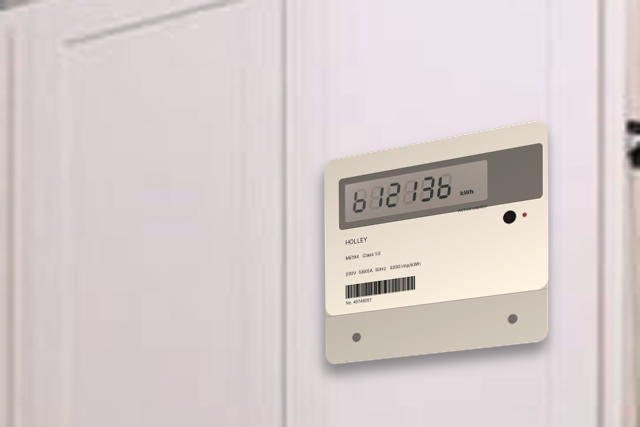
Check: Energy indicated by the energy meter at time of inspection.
612136 kWh
